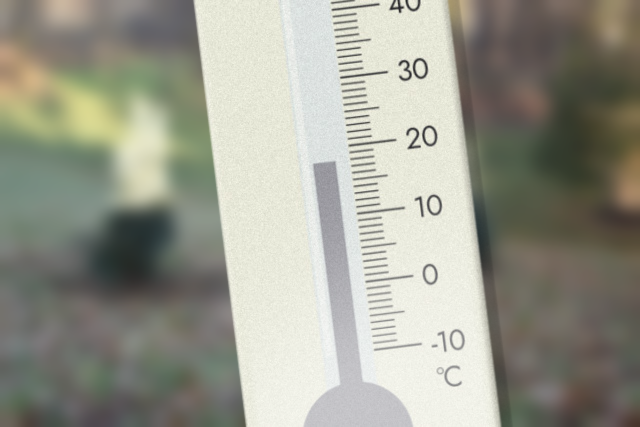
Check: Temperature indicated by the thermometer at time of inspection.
18 °C
